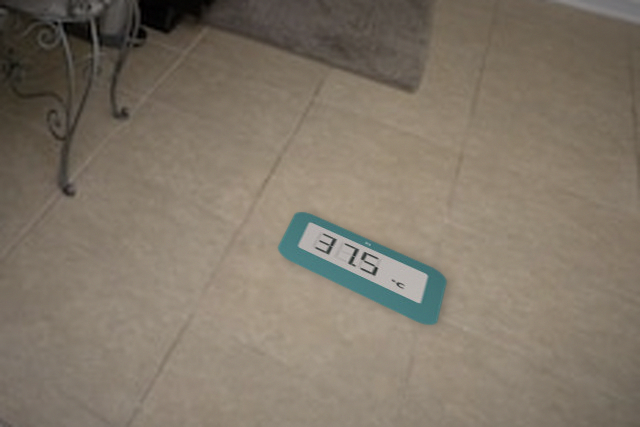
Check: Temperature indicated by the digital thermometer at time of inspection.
37.5 °C
